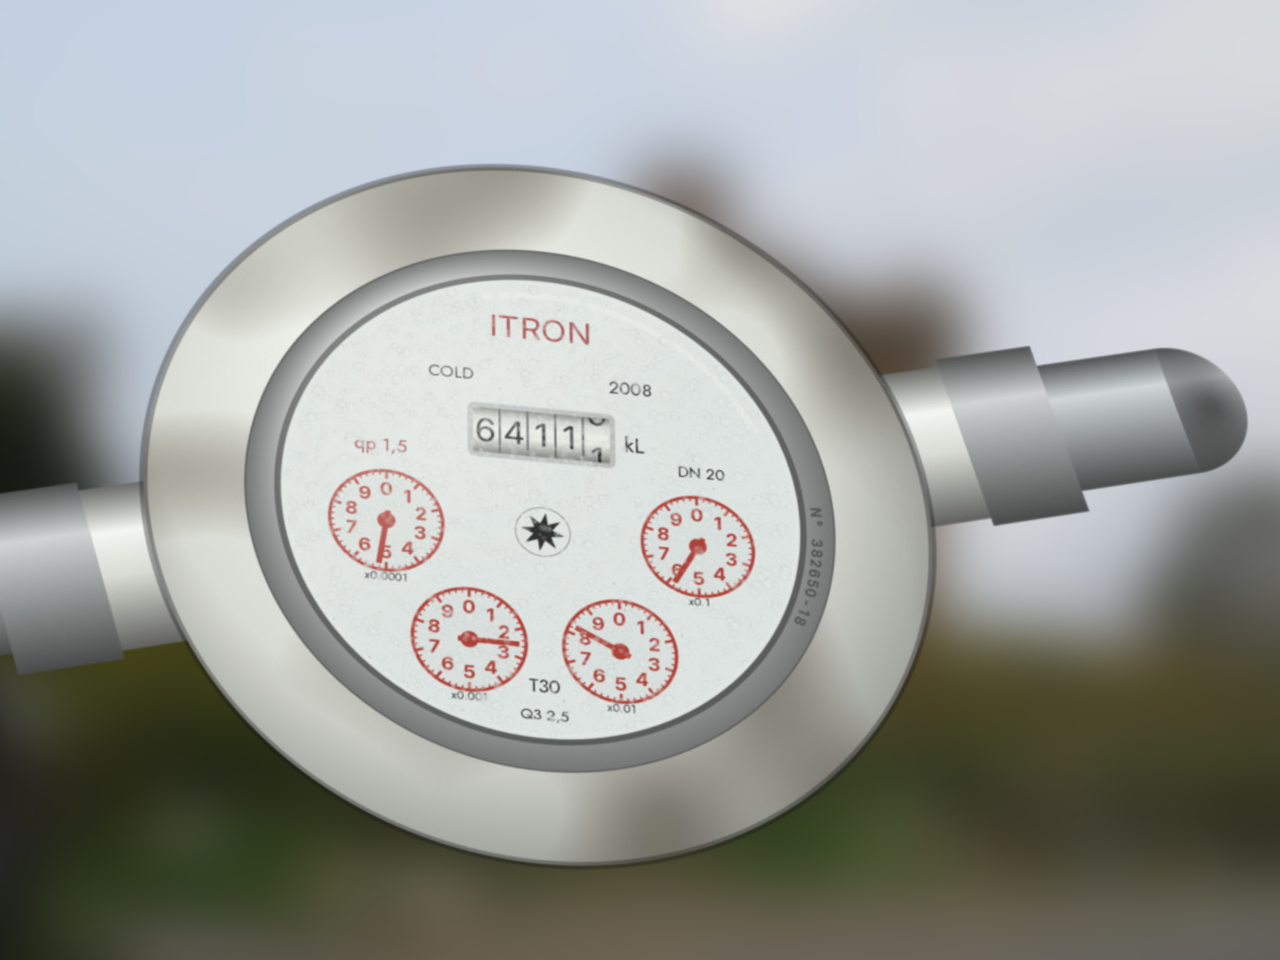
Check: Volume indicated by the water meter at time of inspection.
64110.5825 kL
